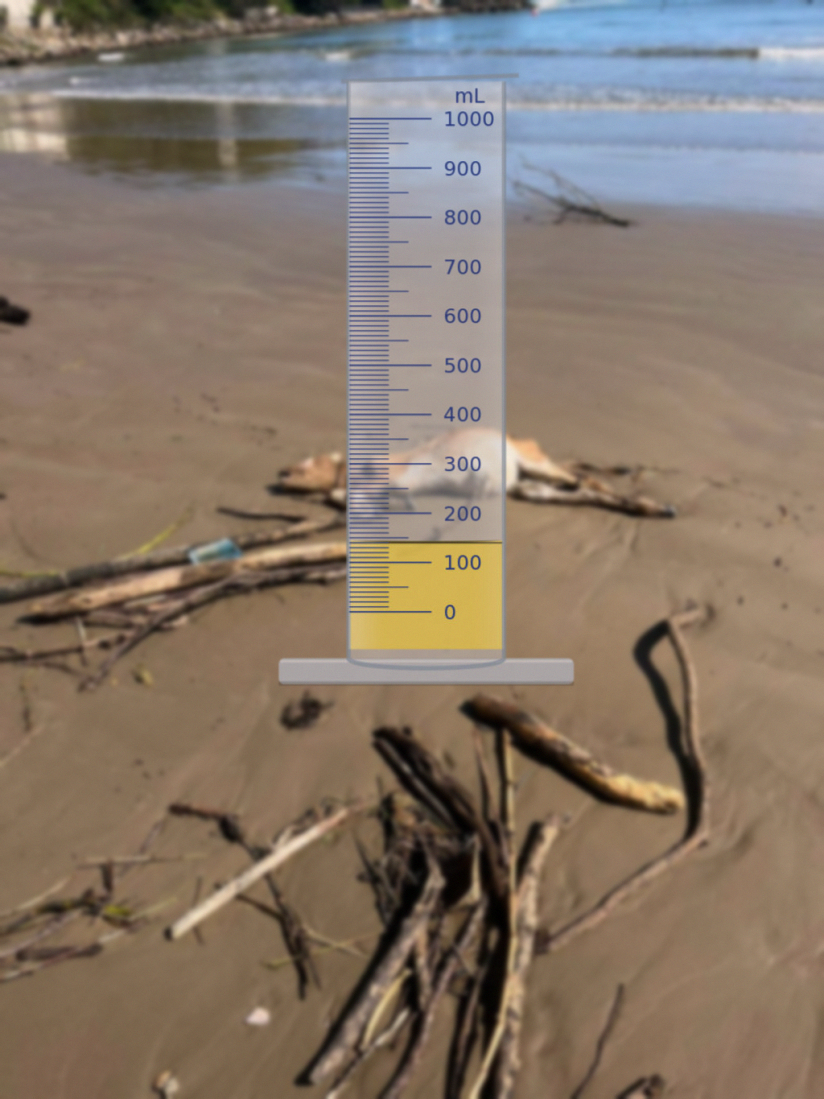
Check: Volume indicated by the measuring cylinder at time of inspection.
140 mL
